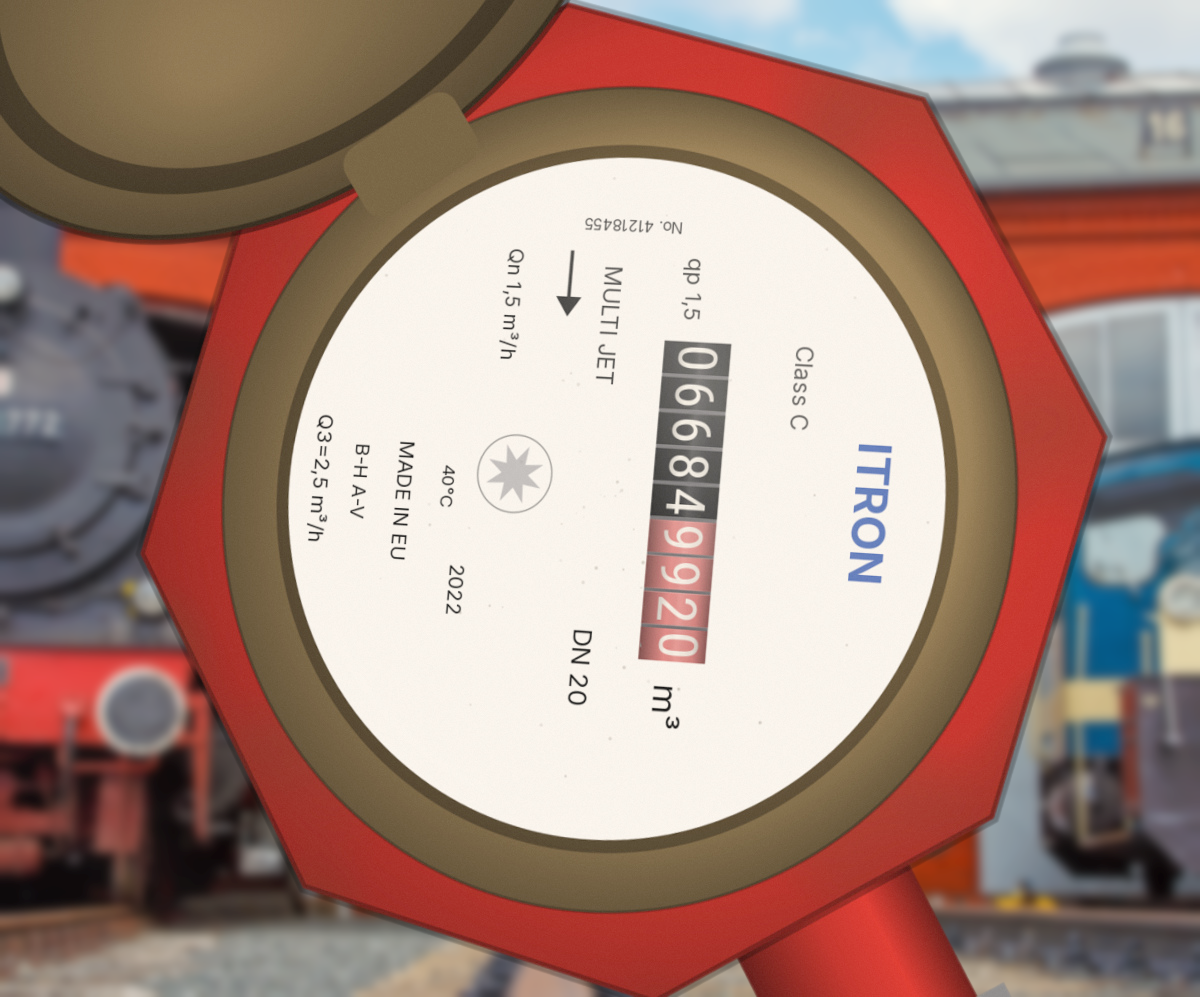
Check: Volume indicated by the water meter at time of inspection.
6684.9920 m³
